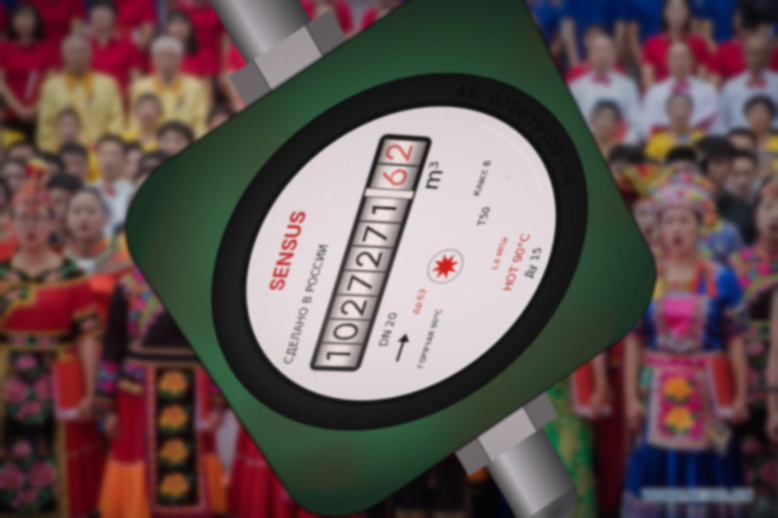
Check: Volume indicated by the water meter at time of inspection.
1027271.62 m³
